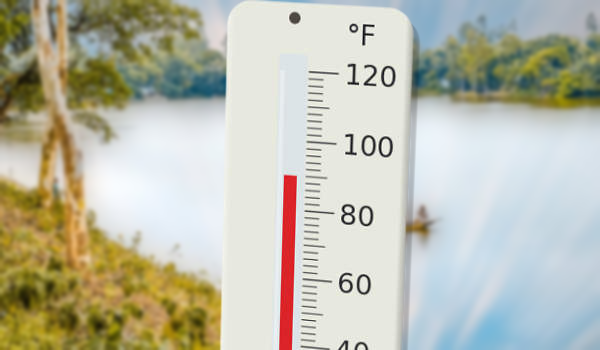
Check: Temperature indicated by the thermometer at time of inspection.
90 °F
